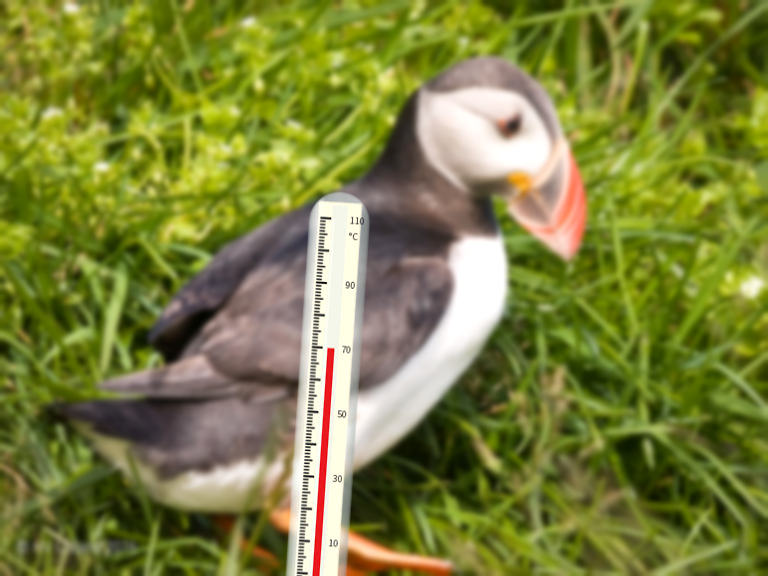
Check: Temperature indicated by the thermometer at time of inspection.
70 °C
